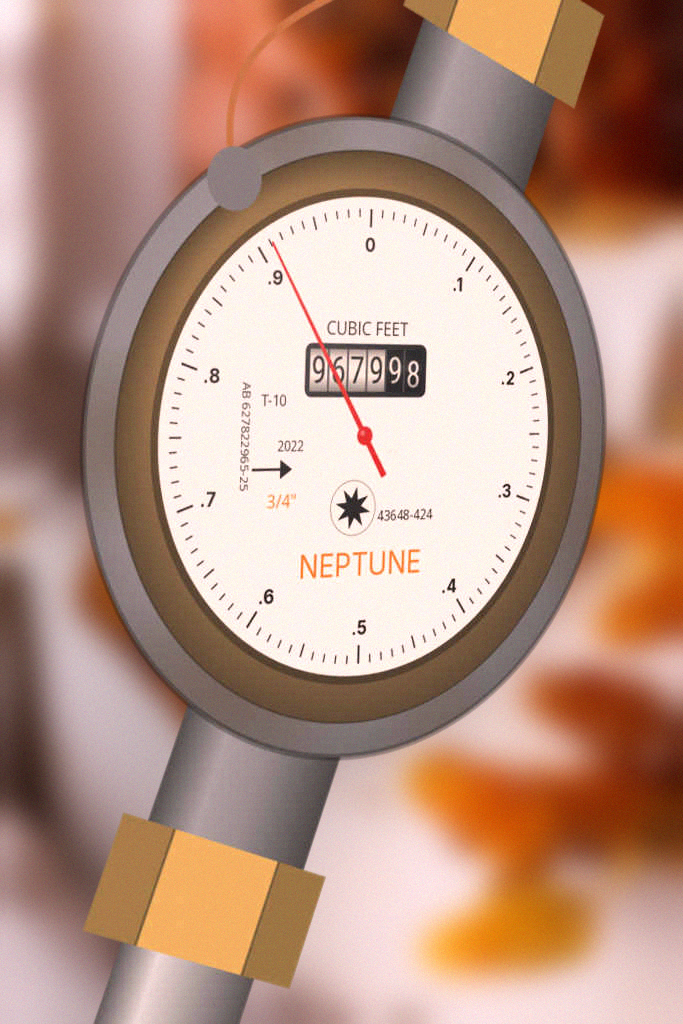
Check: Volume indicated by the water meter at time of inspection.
967997.91 ft³
